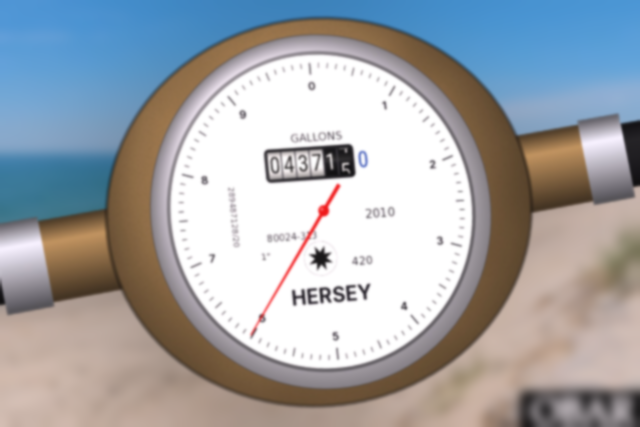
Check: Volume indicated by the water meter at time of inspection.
437146.0 gal
